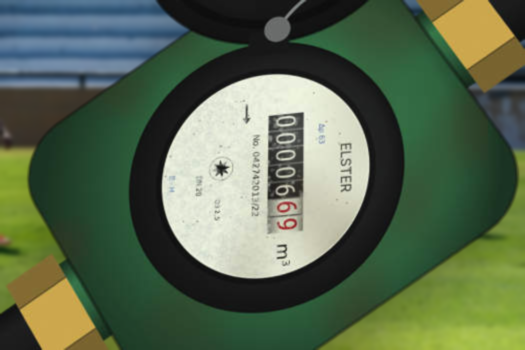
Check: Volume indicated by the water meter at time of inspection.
6.69 m³
